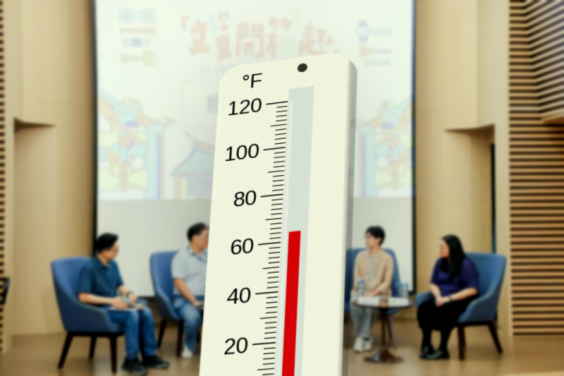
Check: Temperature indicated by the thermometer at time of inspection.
64 °F
